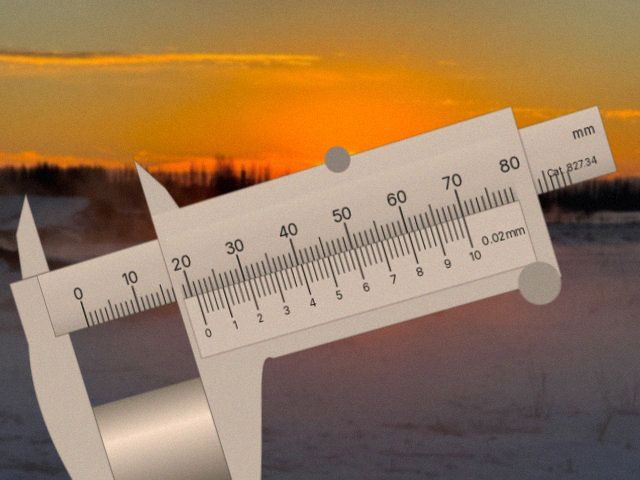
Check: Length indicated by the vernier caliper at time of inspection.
21.0 mm
